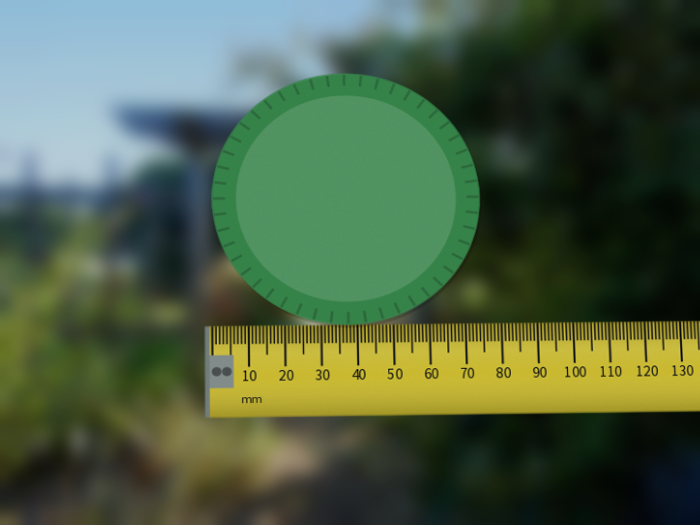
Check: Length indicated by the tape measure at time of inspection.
75 mm
